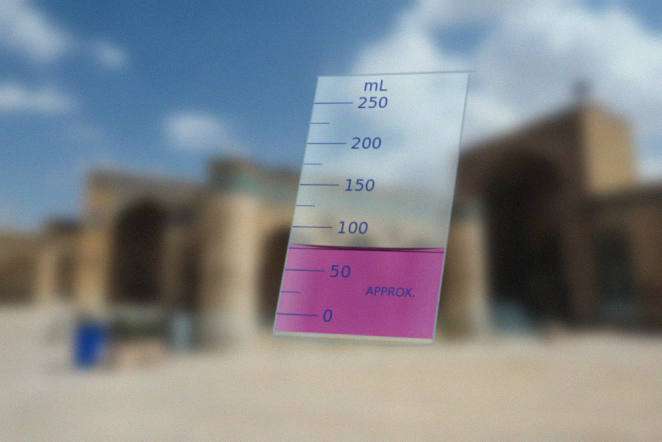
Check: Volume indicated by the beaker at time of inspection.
75 mL
